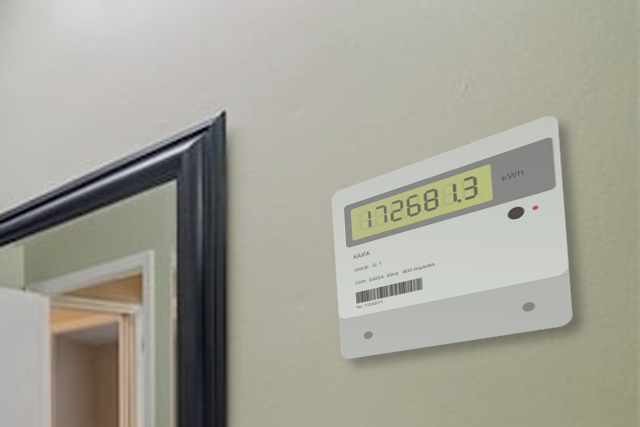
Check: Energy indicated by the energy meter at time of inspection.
172681.3 kWh
